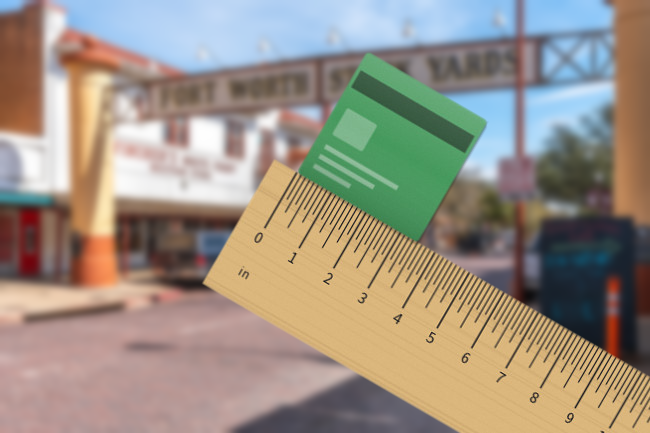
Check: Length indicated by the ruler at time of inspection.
3.5 in
